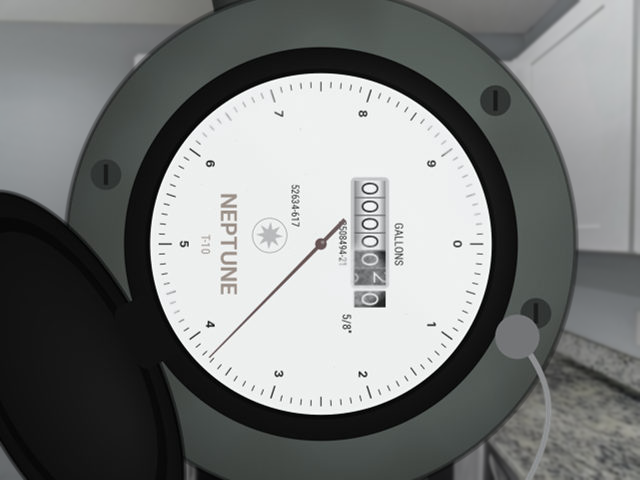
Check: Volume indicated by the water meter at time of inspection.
23.7 gal
